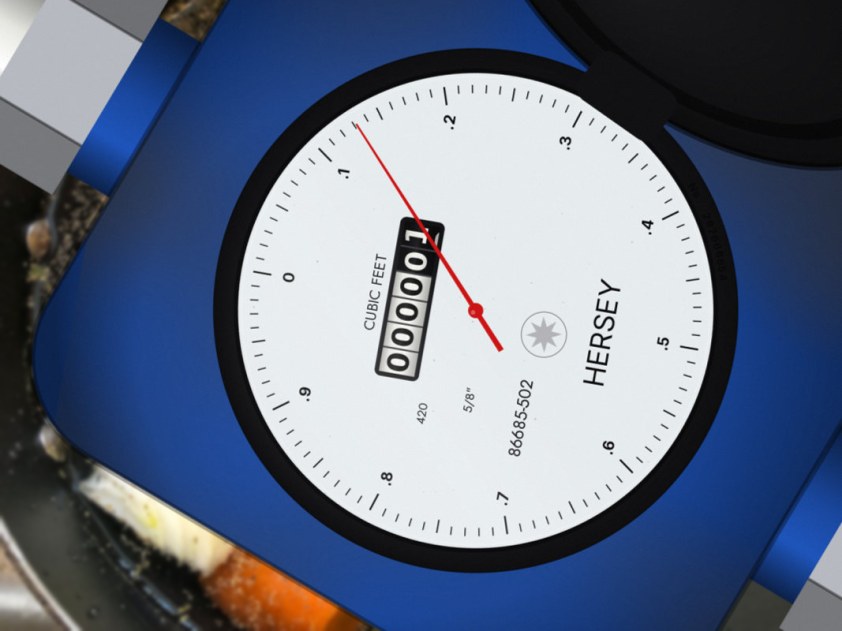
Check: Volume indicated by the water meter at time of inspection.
1.13 ft³
